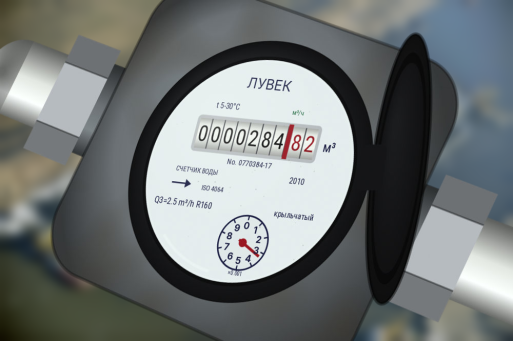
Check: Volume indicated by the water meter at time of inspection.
284.823 m³
